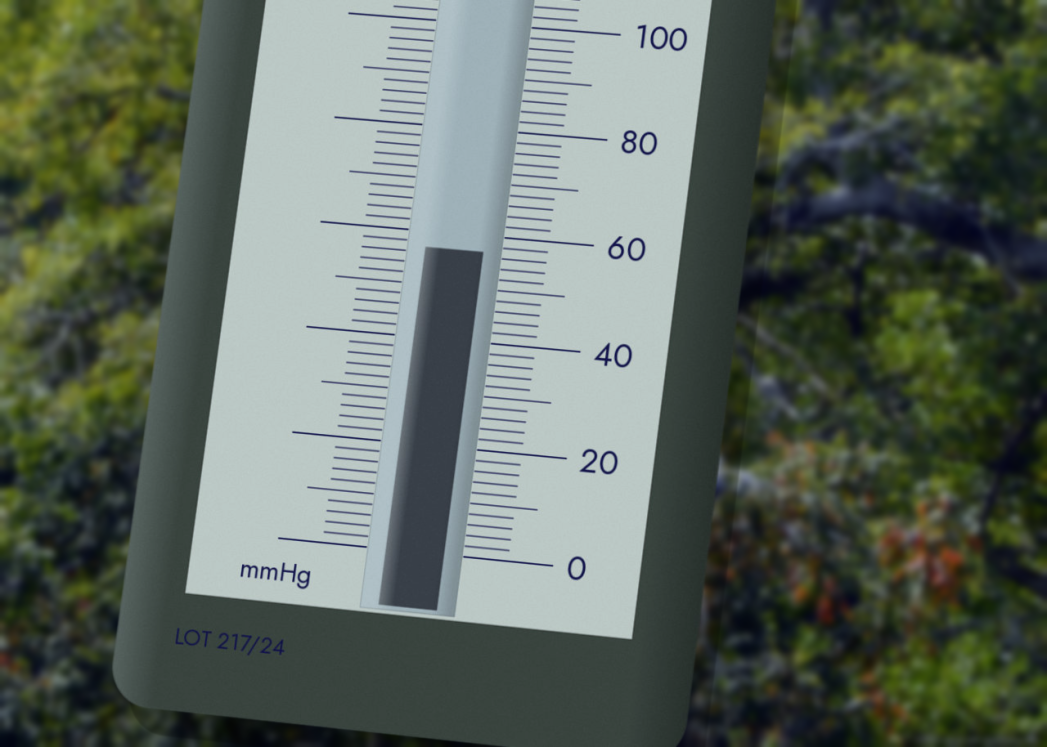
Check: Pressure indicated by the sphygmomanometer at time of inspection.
57 mmHg
